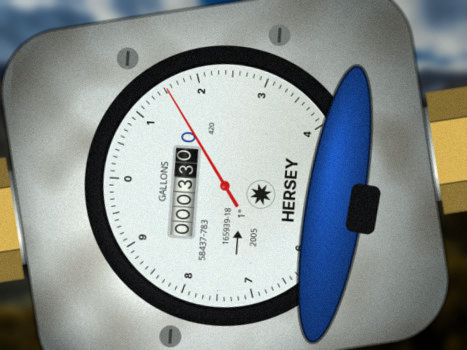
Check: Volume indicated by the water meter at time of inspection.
3301.5 gal
